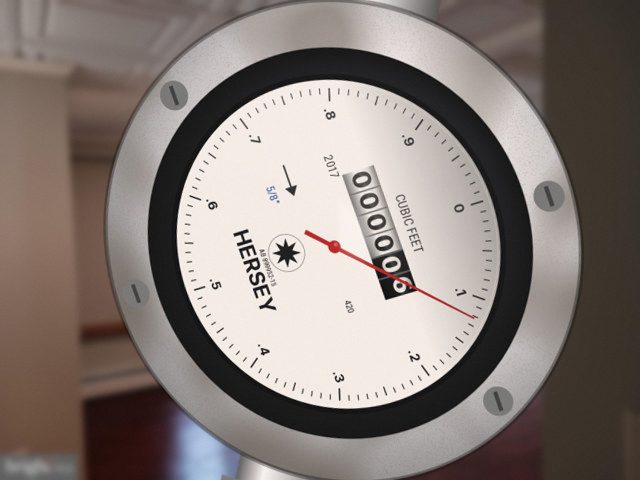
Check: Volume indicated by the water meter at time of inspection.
6.12 ft³
